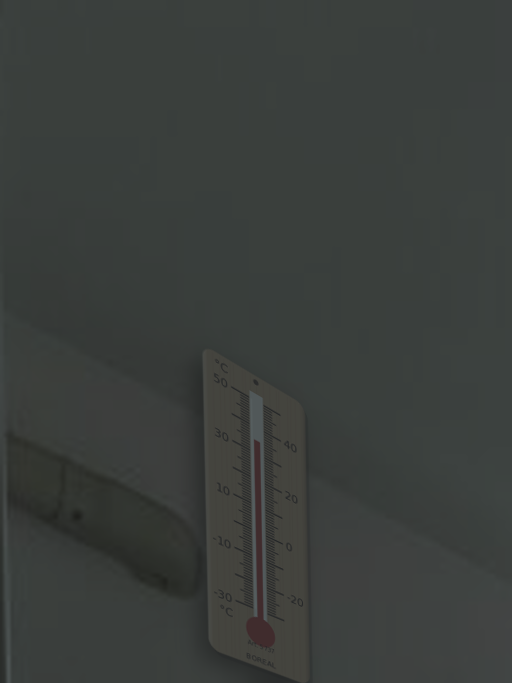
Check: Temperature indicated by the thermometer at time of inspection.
35 °C
